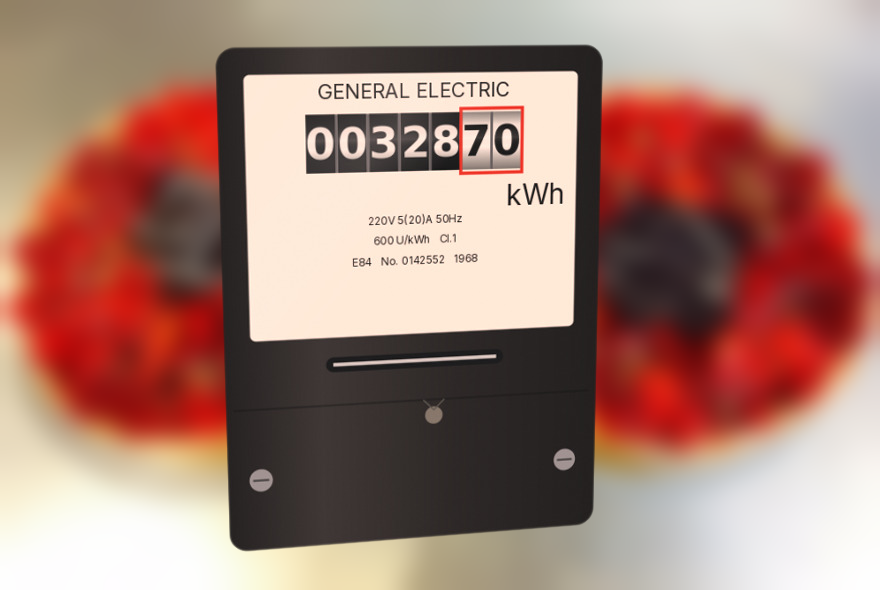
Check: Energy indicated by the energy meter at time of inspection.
328.70 kWh
